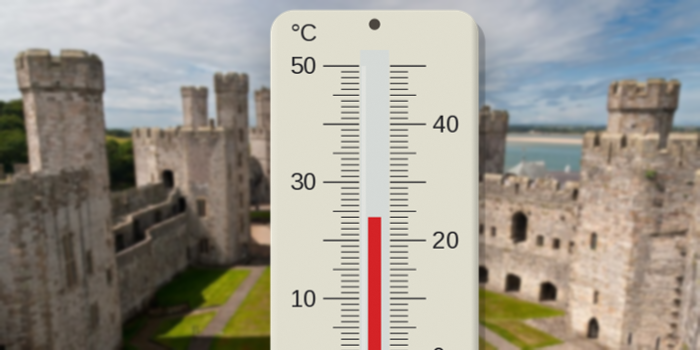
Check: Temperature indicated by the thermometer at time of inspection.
24 °C
